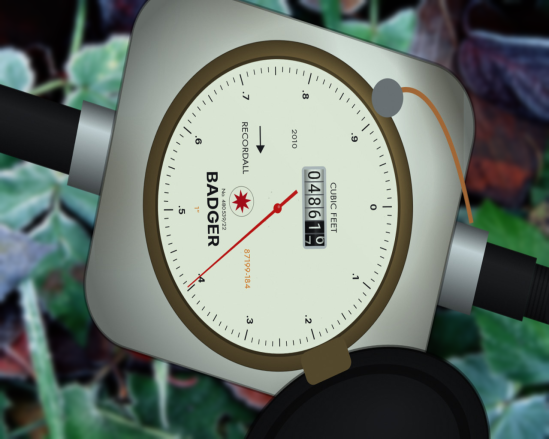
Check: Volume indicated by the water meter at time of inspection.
48616.40 ft³
